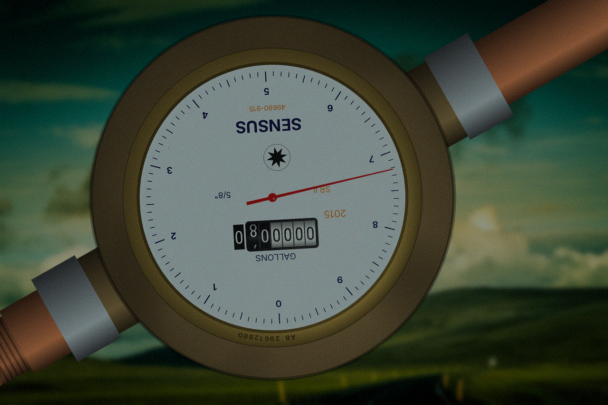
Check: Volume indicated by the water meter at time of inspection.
77.2 gal
